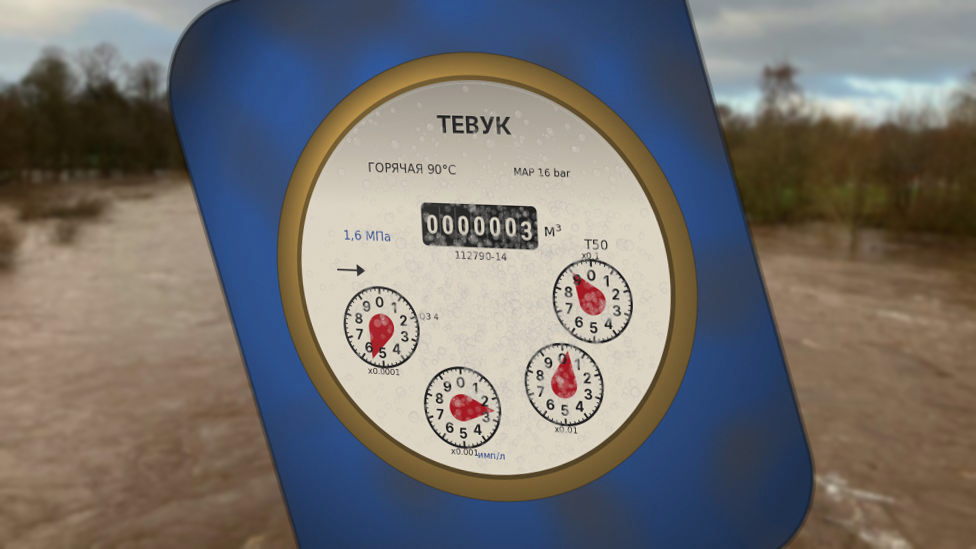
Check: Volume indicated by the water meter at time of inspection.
2.9025 m³
